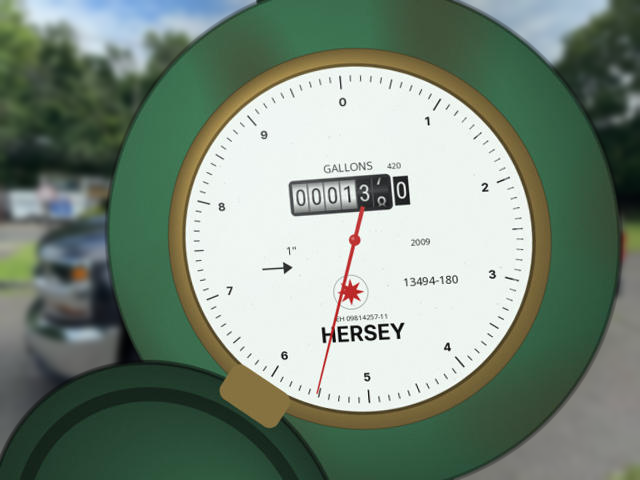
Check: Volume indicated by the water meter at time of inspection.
1375.5 gal
